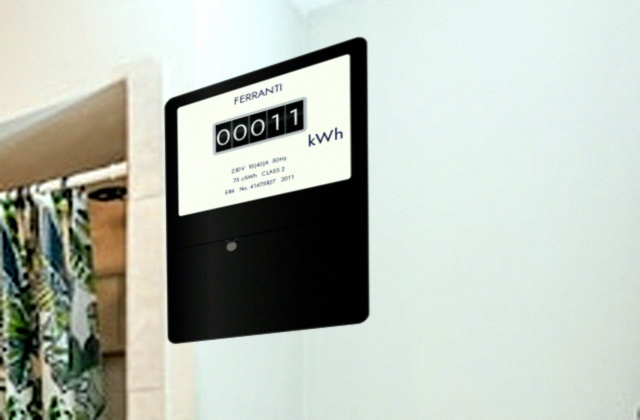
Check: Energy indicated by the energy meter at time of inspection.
11 kWh
